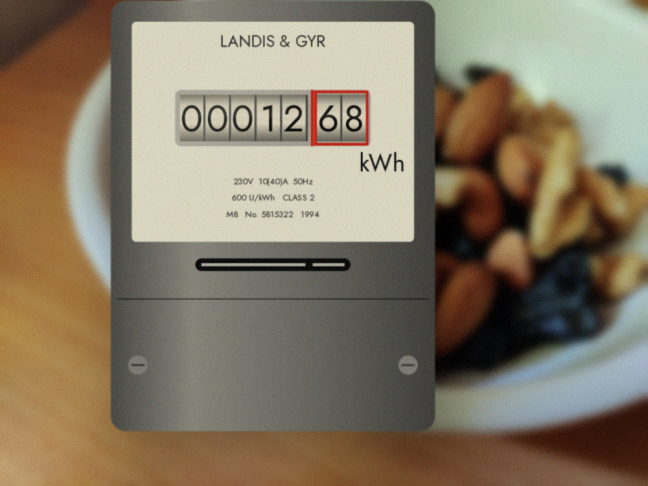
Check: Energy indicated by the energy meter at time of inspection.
12.68 kWh
